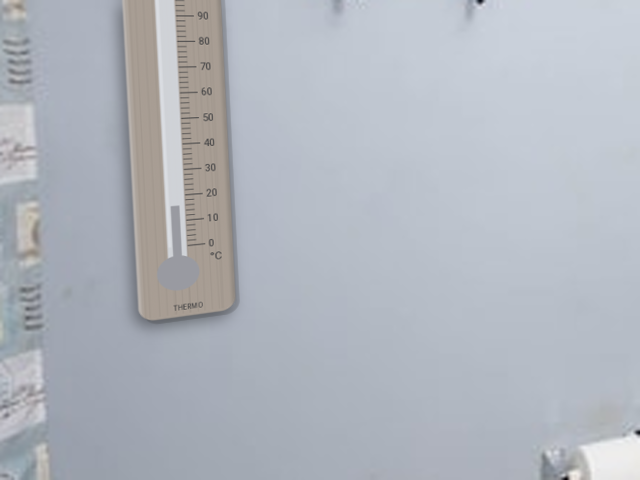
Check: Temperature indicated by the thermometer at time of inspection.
16 °C
